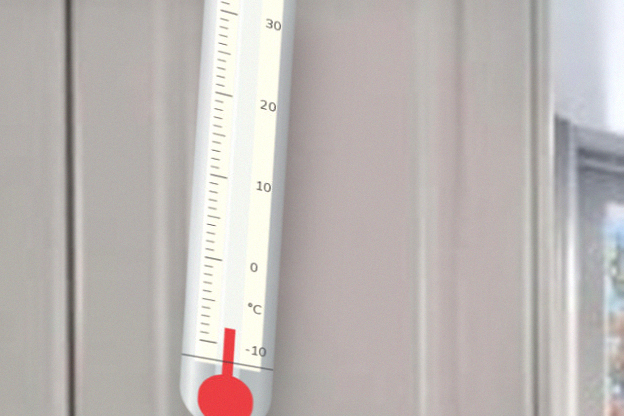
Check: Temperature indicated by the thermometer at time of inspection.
-8 °C
